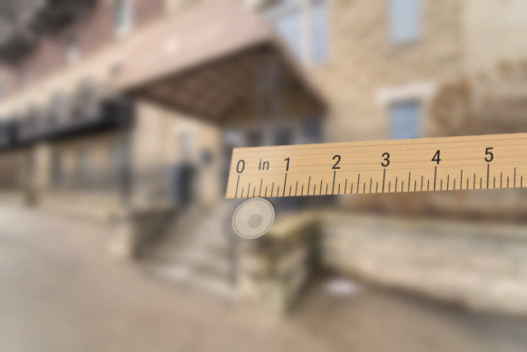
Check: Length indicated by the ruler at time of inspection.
0.875 in
